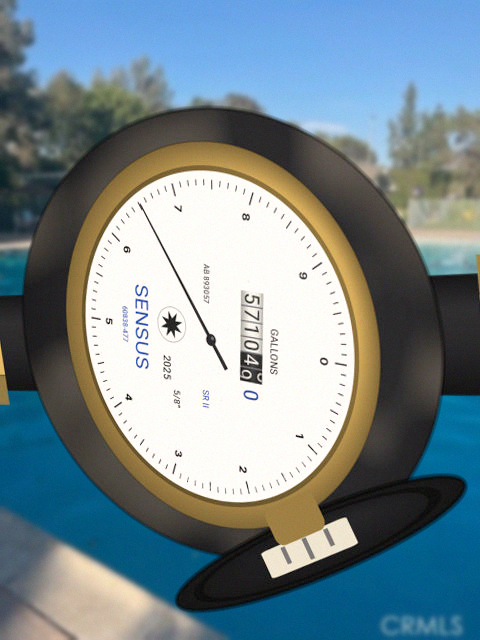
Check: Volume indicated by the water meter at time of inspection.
5710486.5 gal
